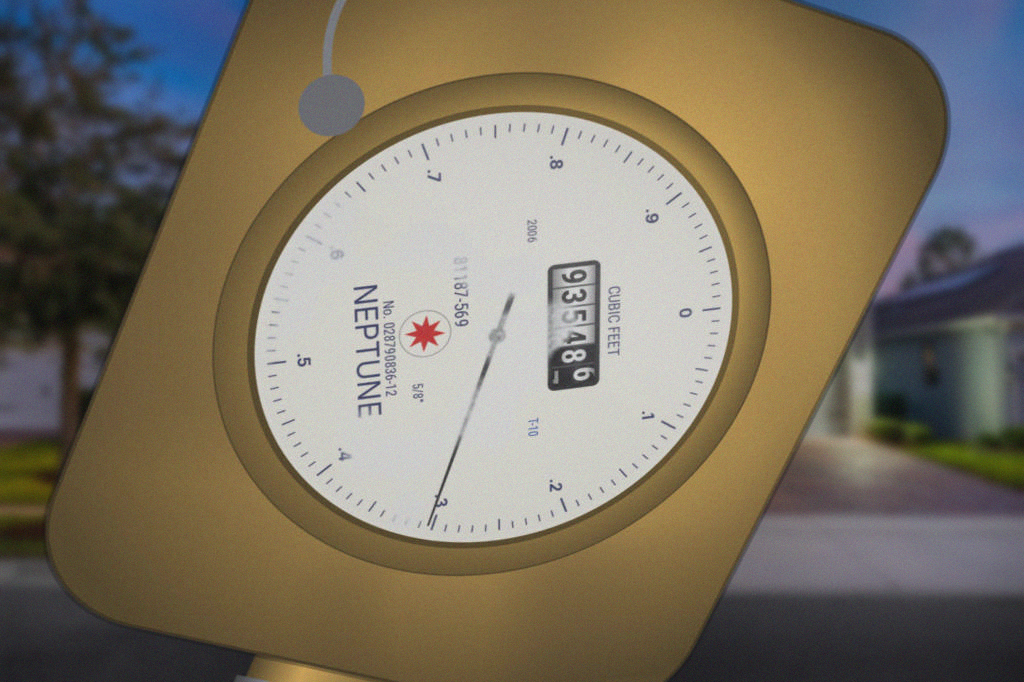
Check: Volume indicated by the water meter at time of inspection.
935486.30 ft³
